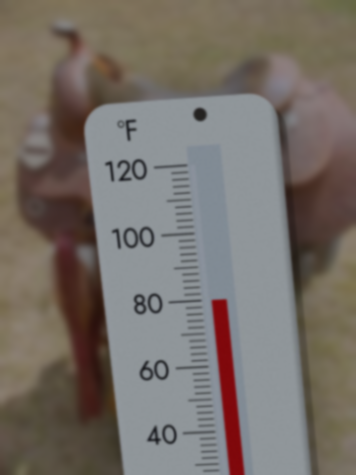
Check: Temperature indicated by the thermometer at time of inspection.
80 °F
